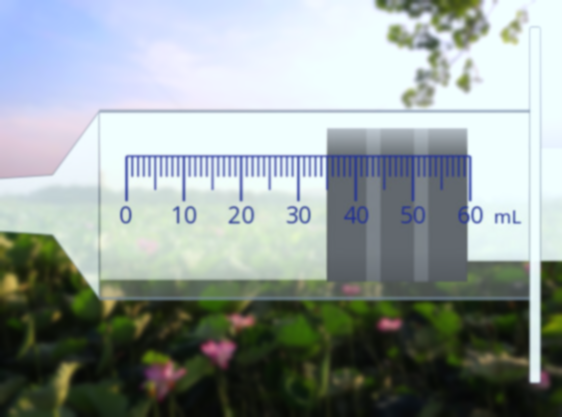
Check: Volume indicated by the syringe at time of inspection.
35 mL
